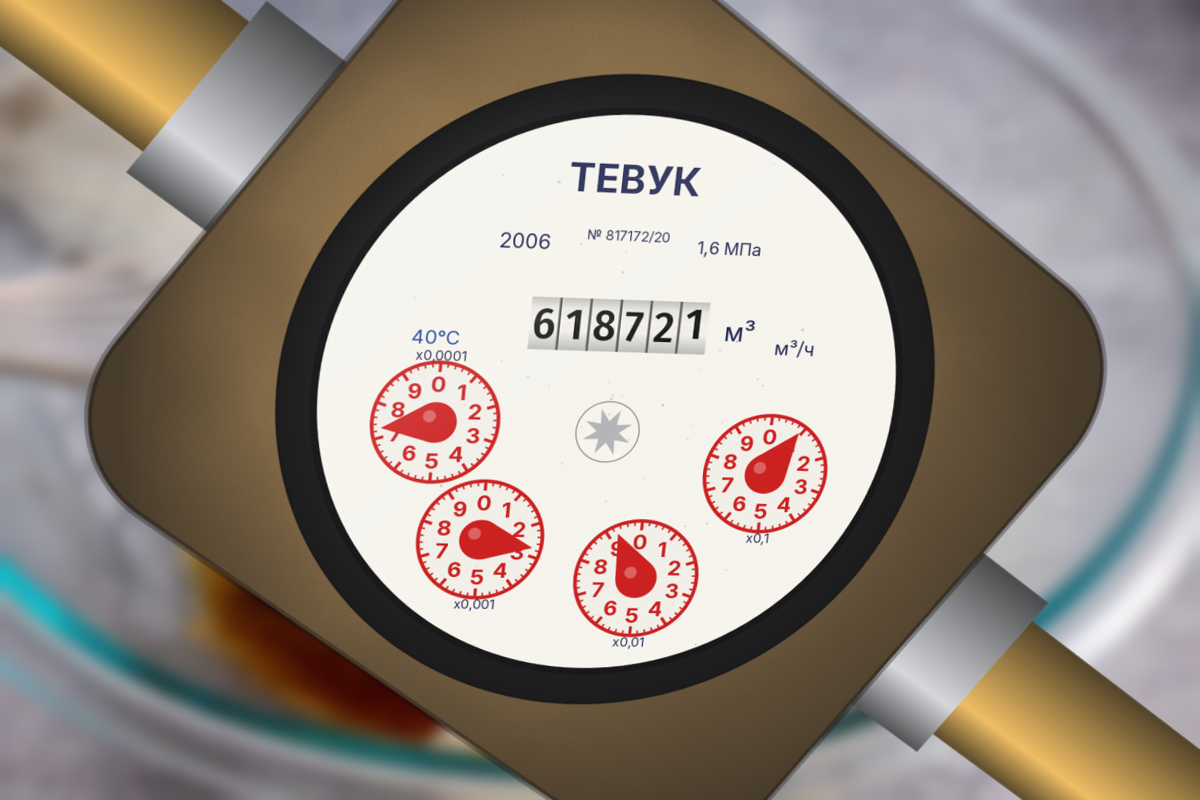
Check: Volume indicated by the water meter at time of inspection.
618721.0927 m³
